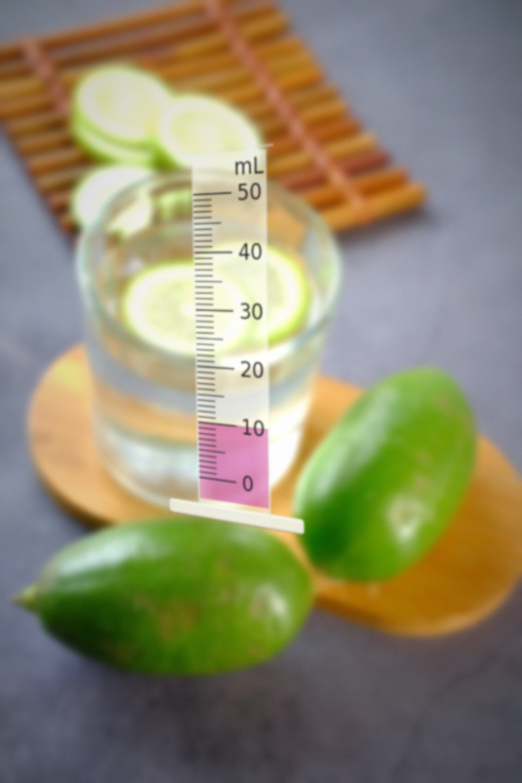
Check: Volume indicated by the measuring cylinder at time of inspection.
10 mL
